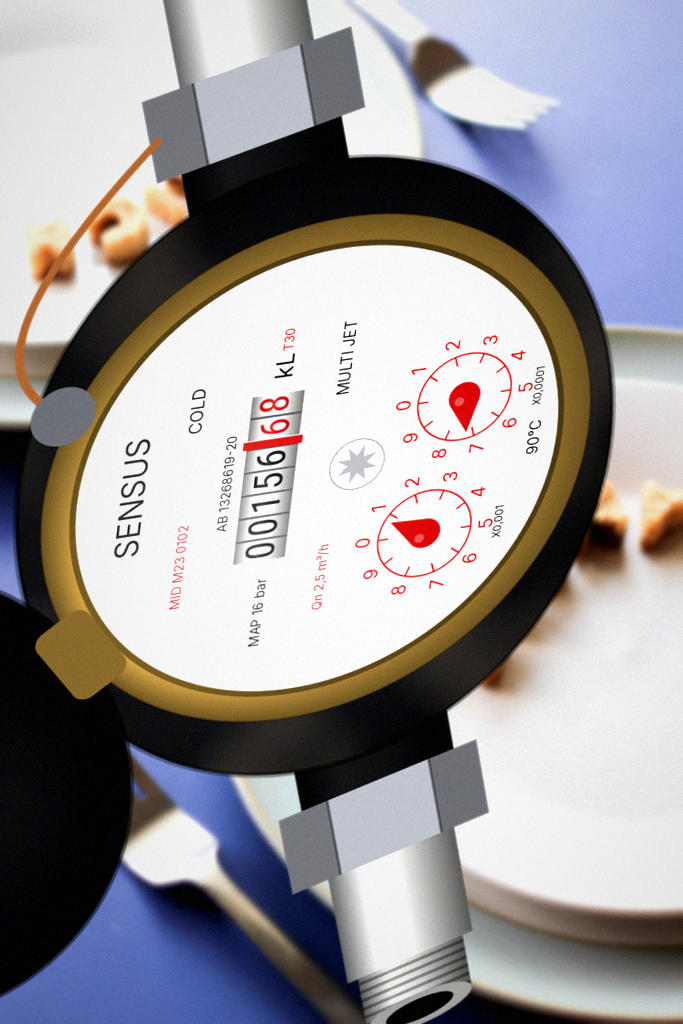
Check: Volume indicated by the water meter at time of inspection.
156.6807 kL
